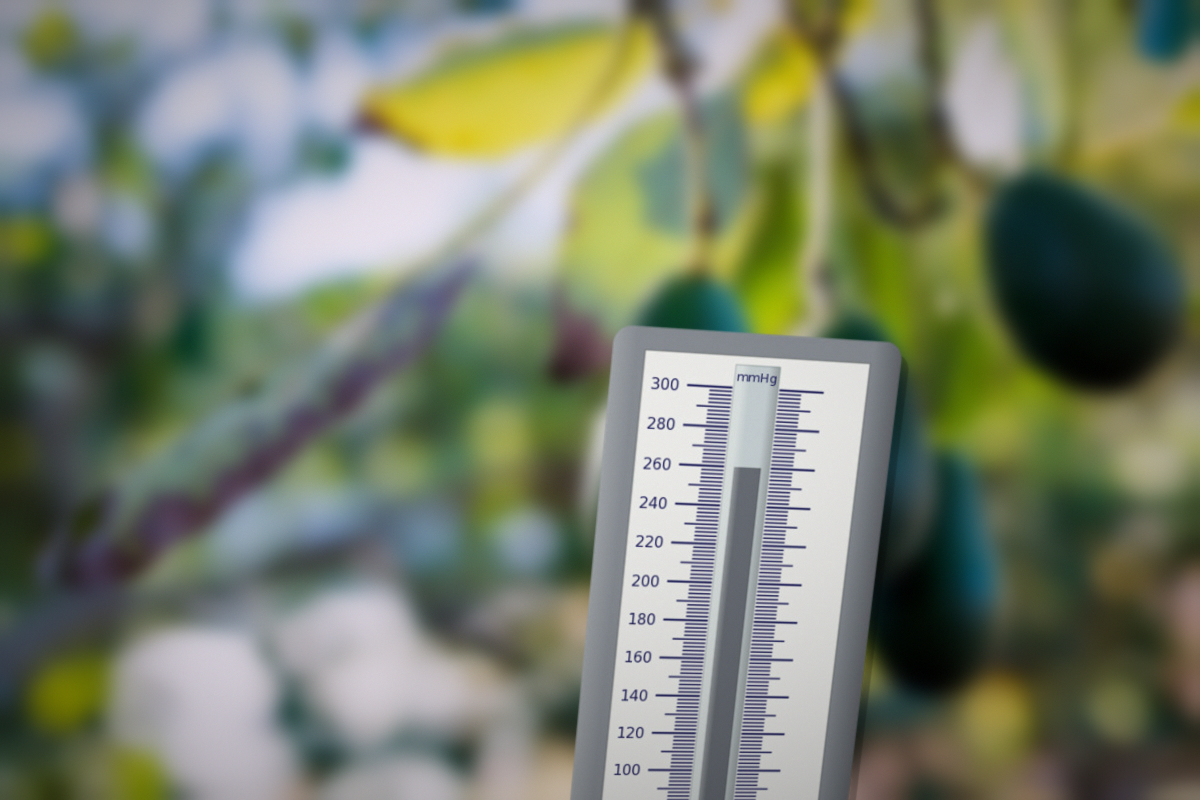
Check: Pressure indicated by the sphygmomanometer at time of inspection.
260 mmHg
